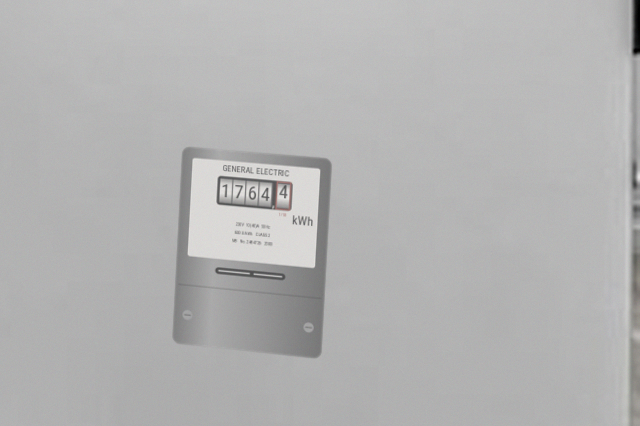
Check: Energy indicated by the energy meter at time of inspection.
1764.4 kWh
